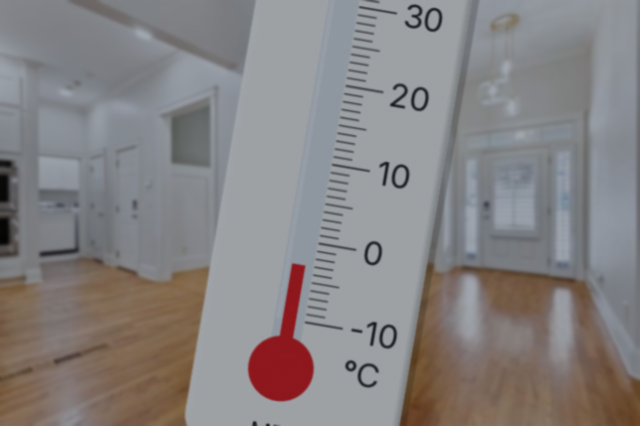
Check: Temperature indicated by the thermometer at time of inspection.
-3 °C
